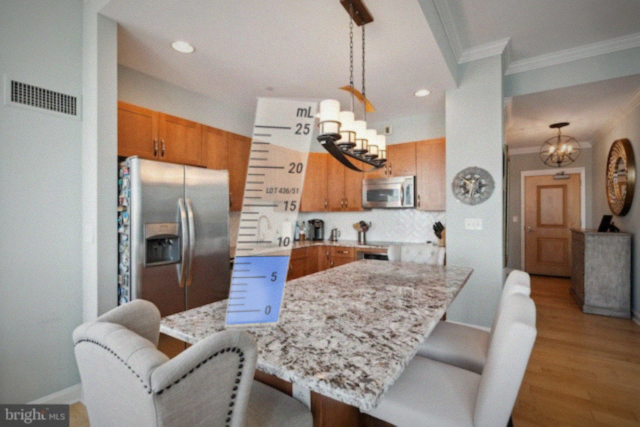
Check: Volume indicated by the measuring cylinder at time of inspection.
8 mL
